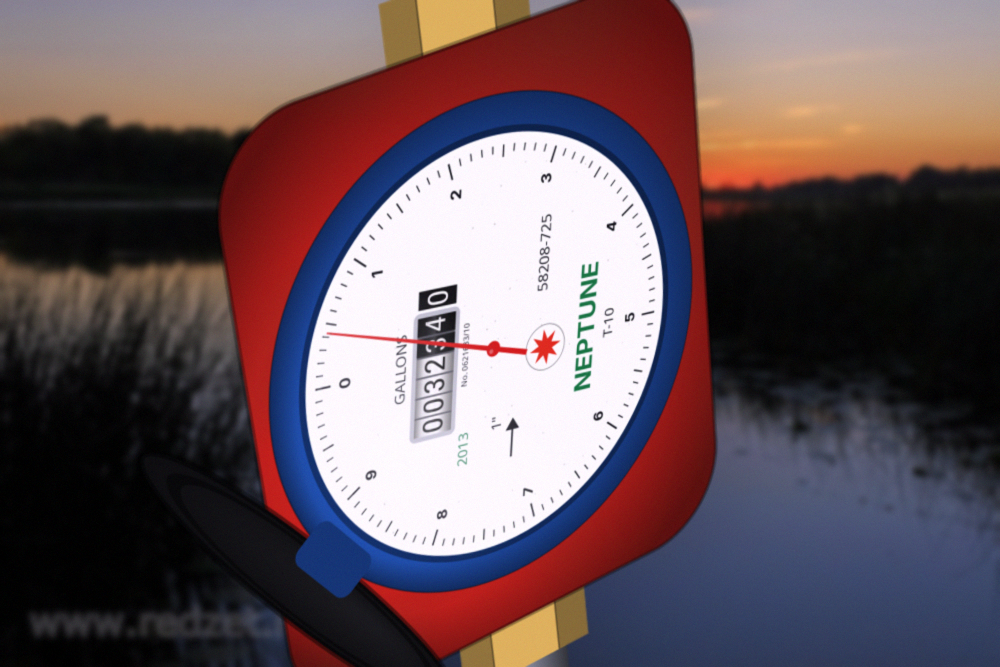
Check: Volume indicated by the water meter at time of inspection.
32340.4 gal
